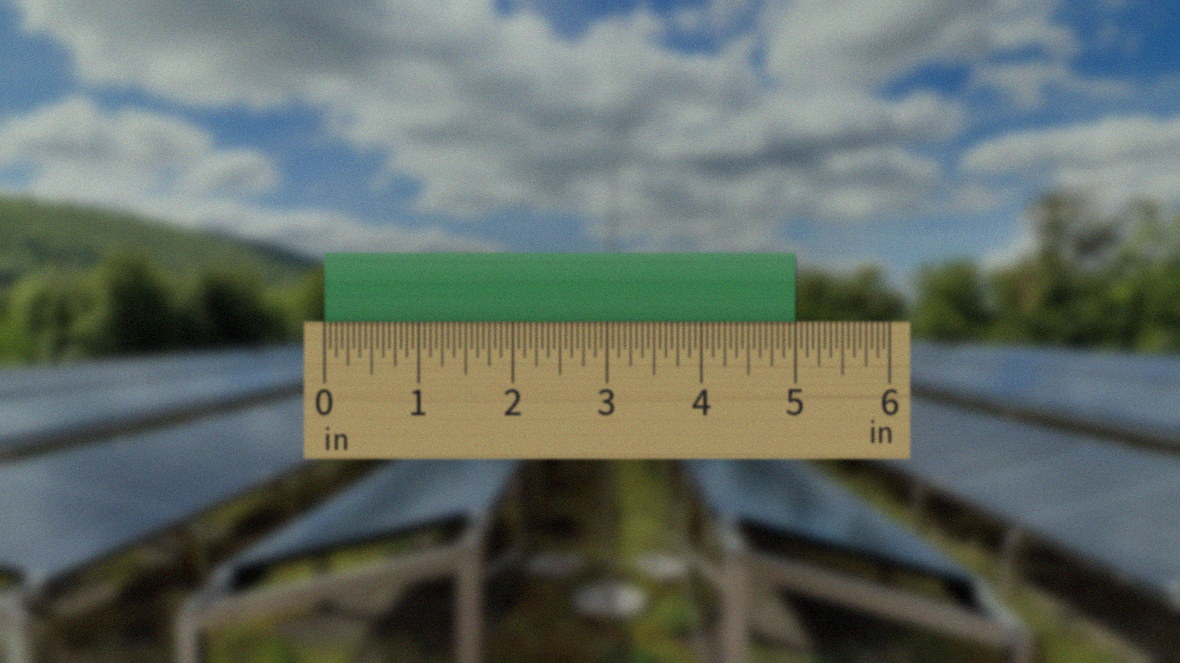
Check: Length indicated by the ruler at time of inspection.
5 in
